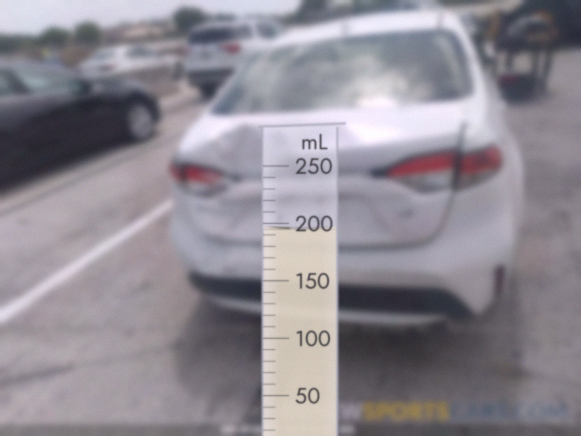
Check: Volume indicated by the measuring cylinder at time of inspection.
195 mL
